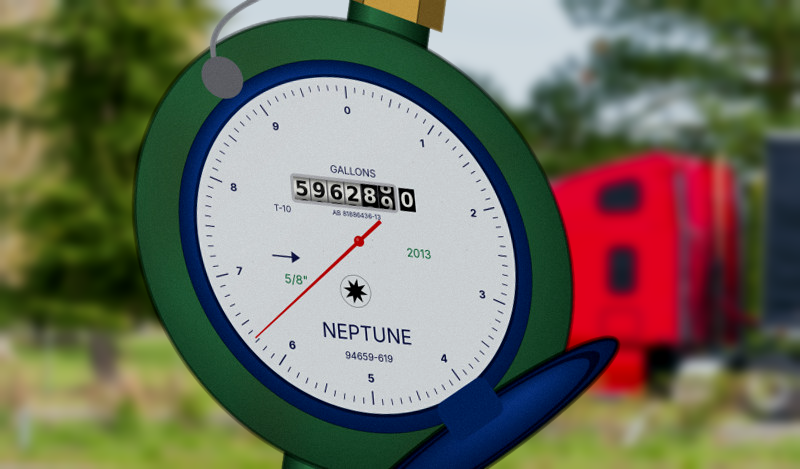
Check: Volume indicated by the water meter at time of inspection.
5962886.3 gal
